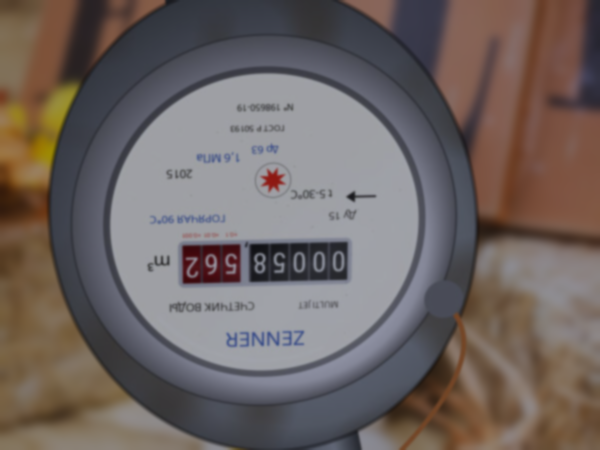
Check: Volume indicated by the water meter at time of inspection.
58.562 m³
